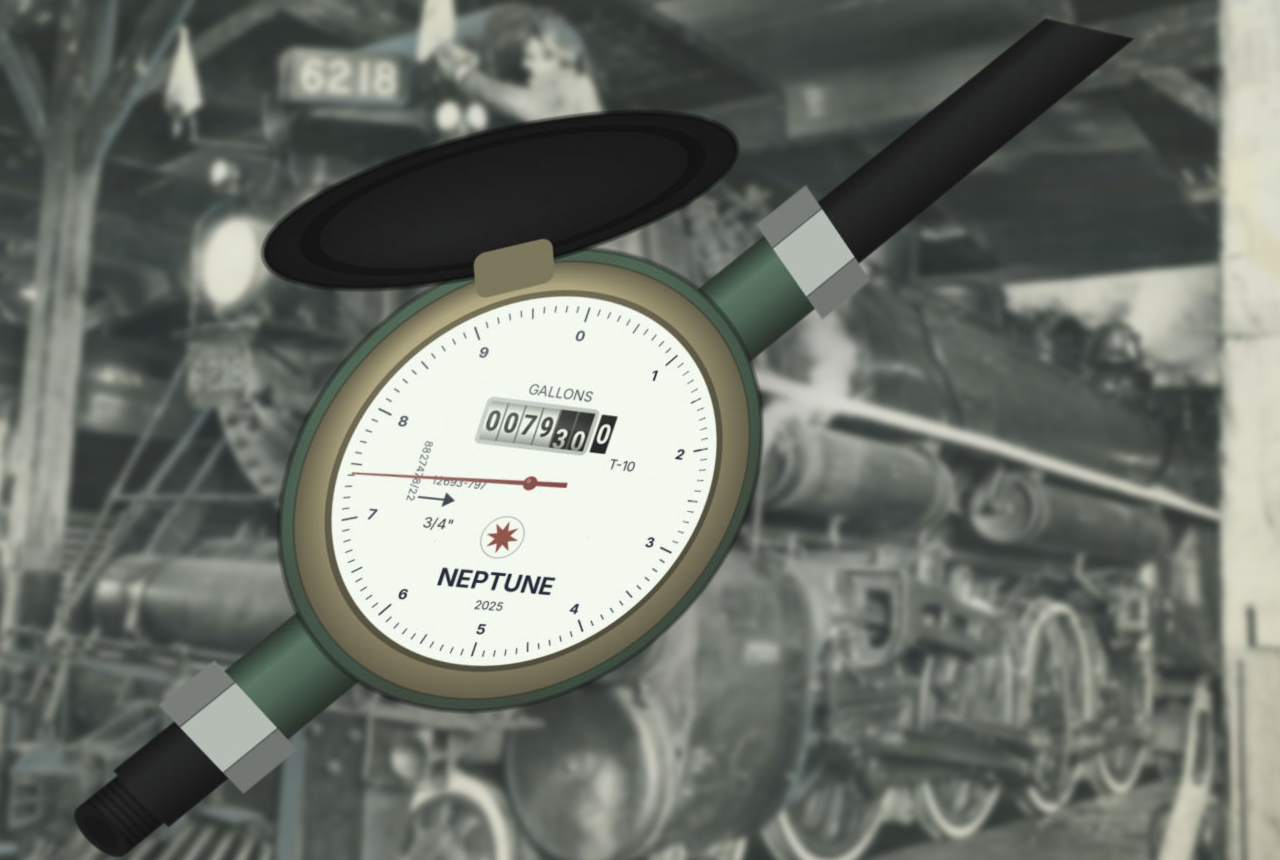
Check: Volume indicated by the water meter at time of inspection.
79297.4 gal
